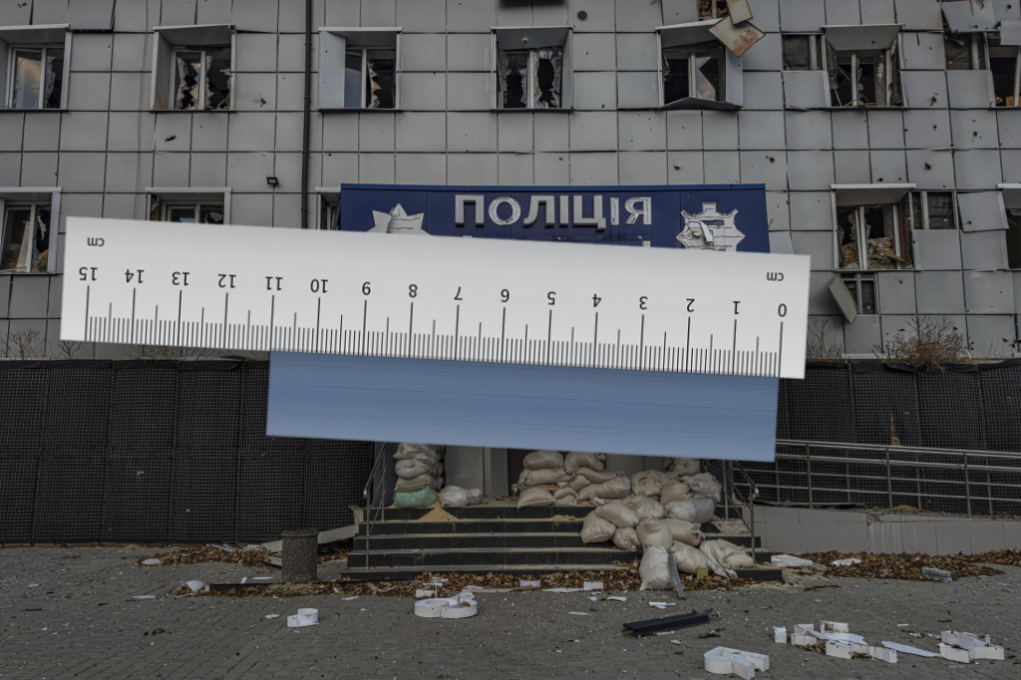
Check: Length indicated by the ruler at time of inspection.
11 cm
